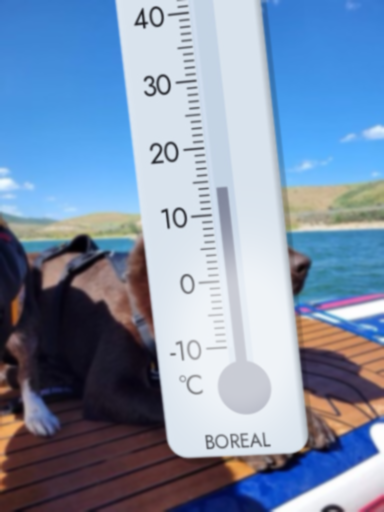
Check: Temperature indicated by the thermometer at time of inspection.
14 °C
